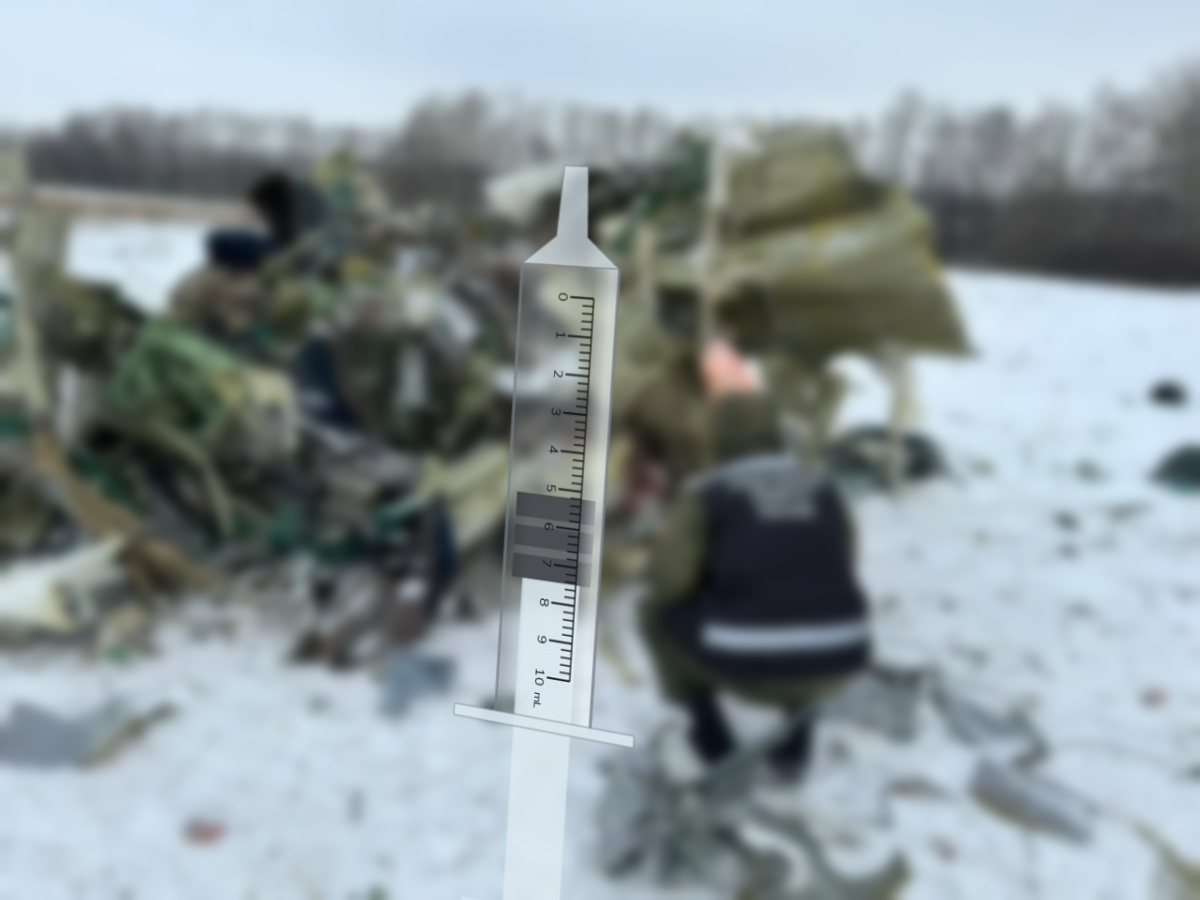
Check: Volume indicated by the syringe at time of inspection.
5.2 mL
